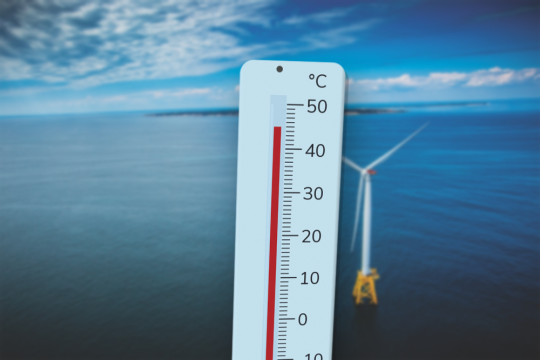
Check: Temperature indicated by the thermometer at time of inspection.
45 °C
